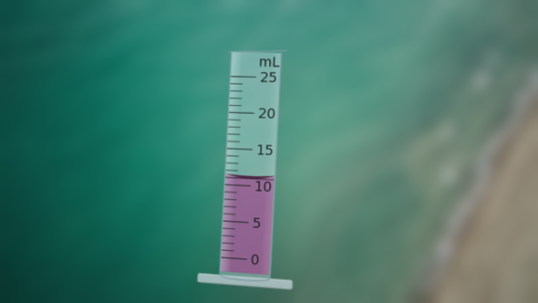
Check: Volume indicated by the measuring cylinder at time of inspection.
11 mL
